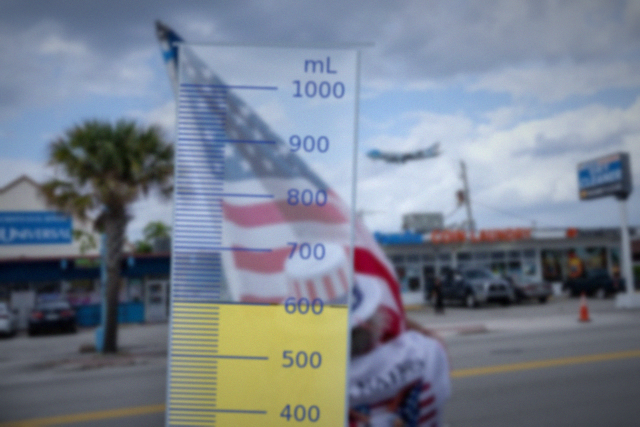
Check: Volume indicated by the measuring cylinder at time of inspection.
600 mL
